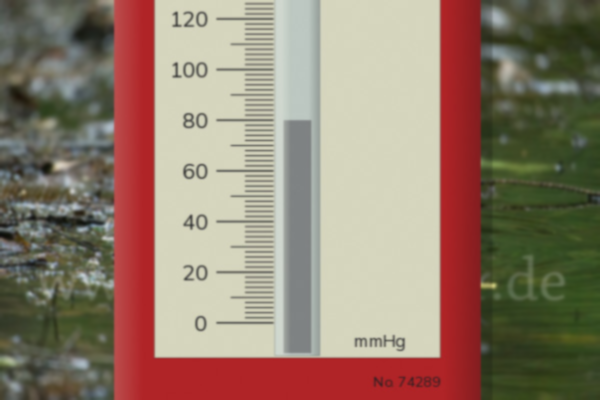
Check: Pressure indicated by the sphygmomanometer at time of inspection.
80 mmHg
